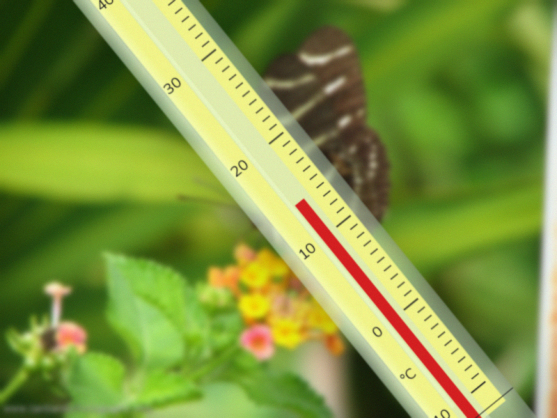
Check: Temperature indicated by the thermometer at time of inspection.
14 °C
